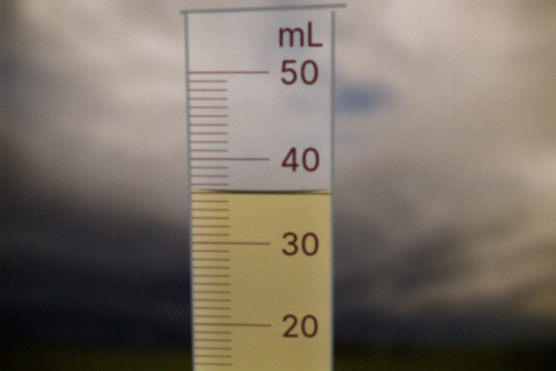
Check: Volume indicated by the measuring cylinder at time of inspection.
36 mL
